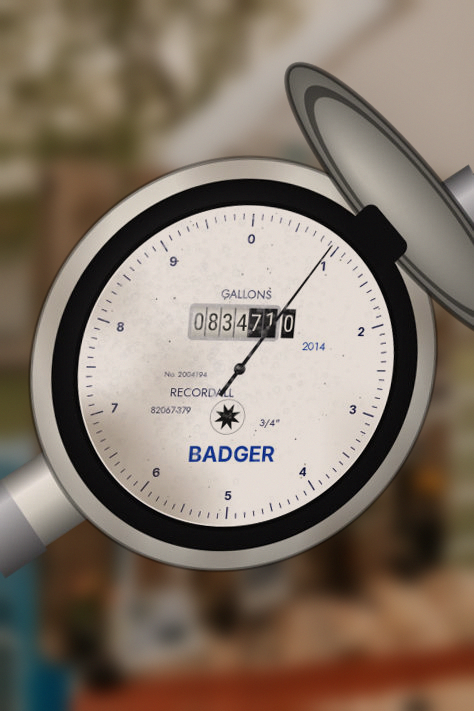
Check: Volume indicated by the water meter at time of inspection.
834710.9 gal
